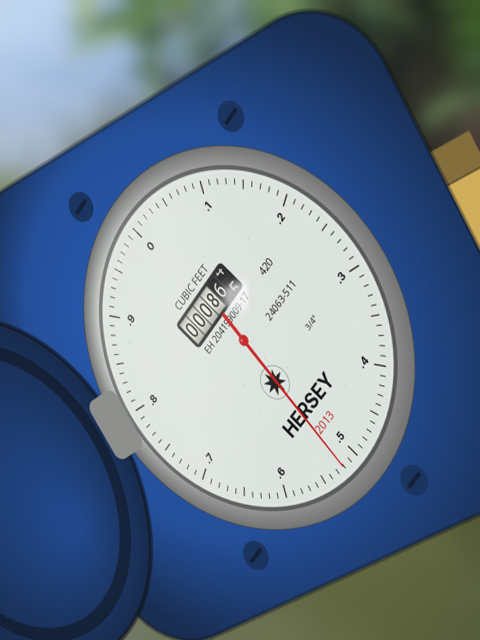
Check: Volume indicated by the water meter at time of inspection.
864.52 ft³
